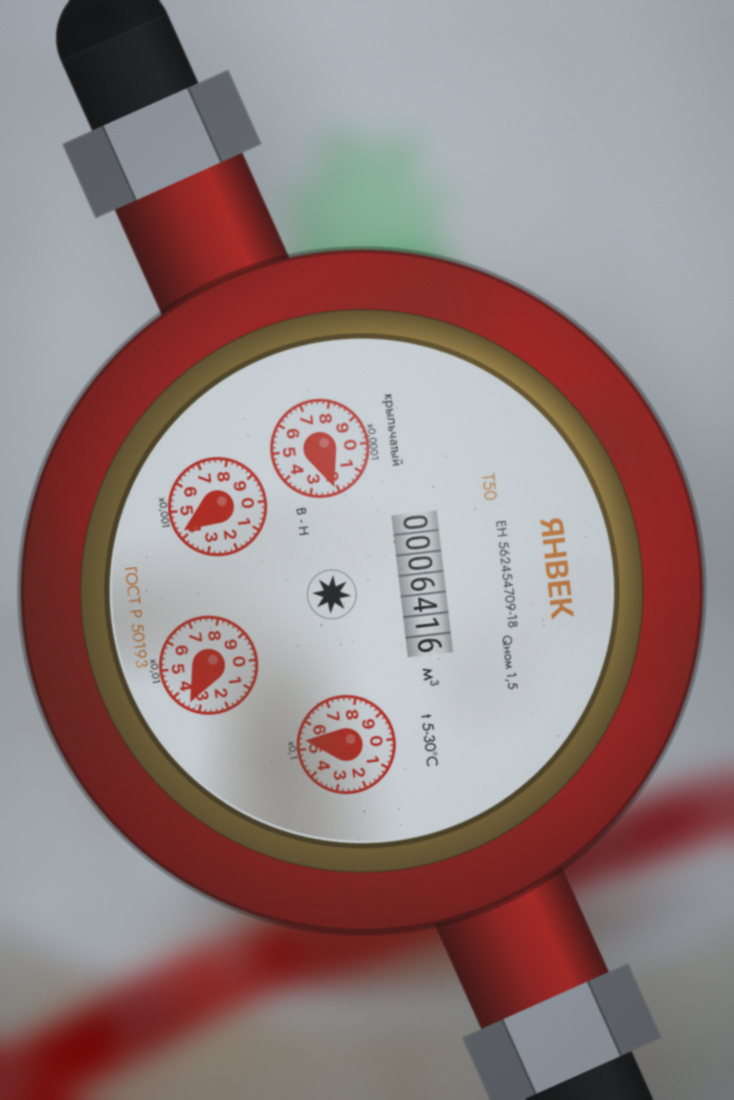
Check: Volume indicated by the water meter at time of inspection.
6416.5342 m³
